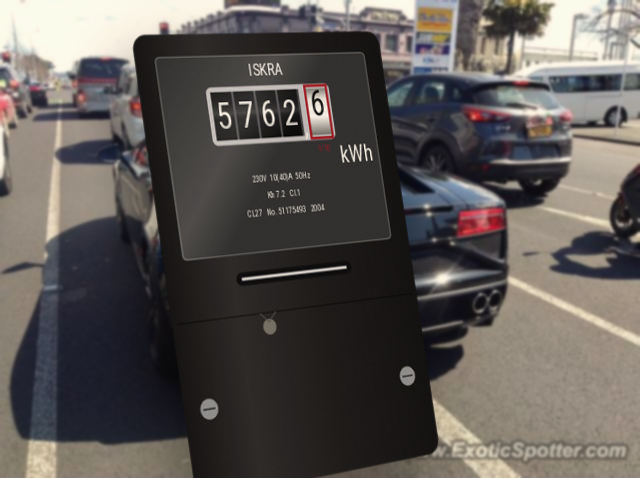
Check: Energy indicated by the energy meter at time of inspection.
5762.6 kWh
